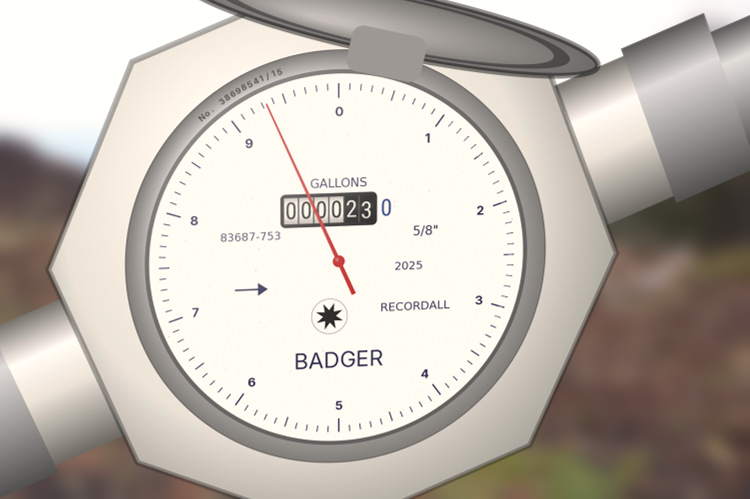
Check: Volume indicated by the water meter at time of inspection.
229.3 gal
